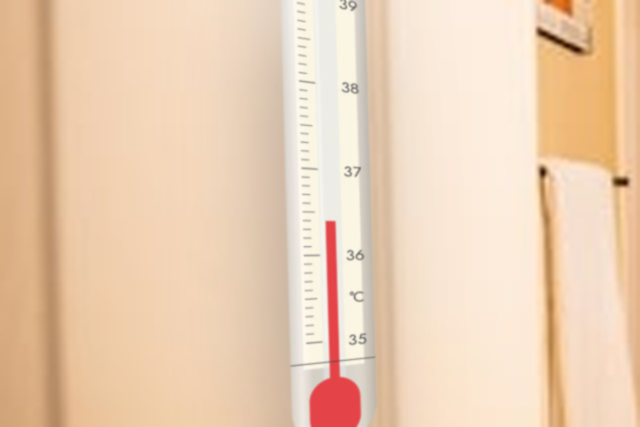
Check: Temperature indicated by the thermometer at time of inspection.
36.4 °C
